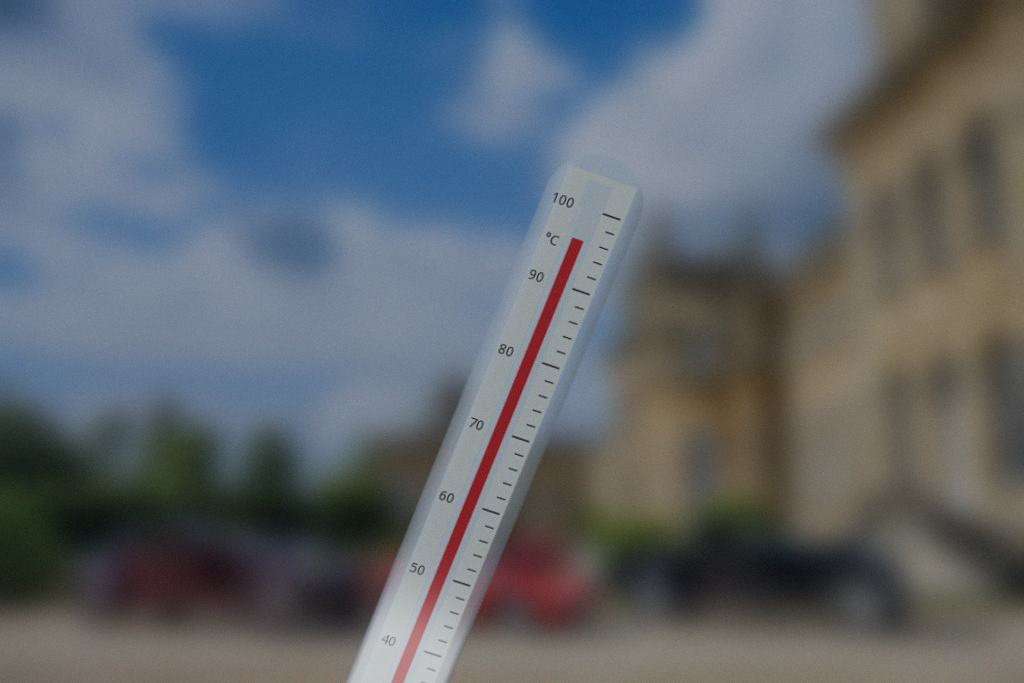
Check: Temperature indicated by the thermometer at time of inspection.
96 °C
